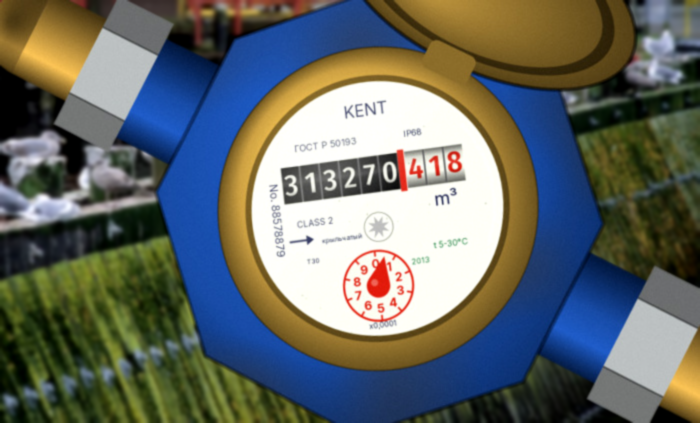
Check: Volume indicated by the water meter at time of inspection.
313270.4180 m³
